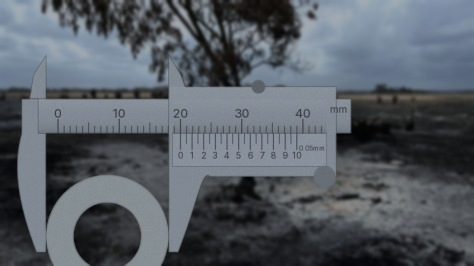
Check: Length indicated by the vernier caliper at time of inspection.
20.0 mm
